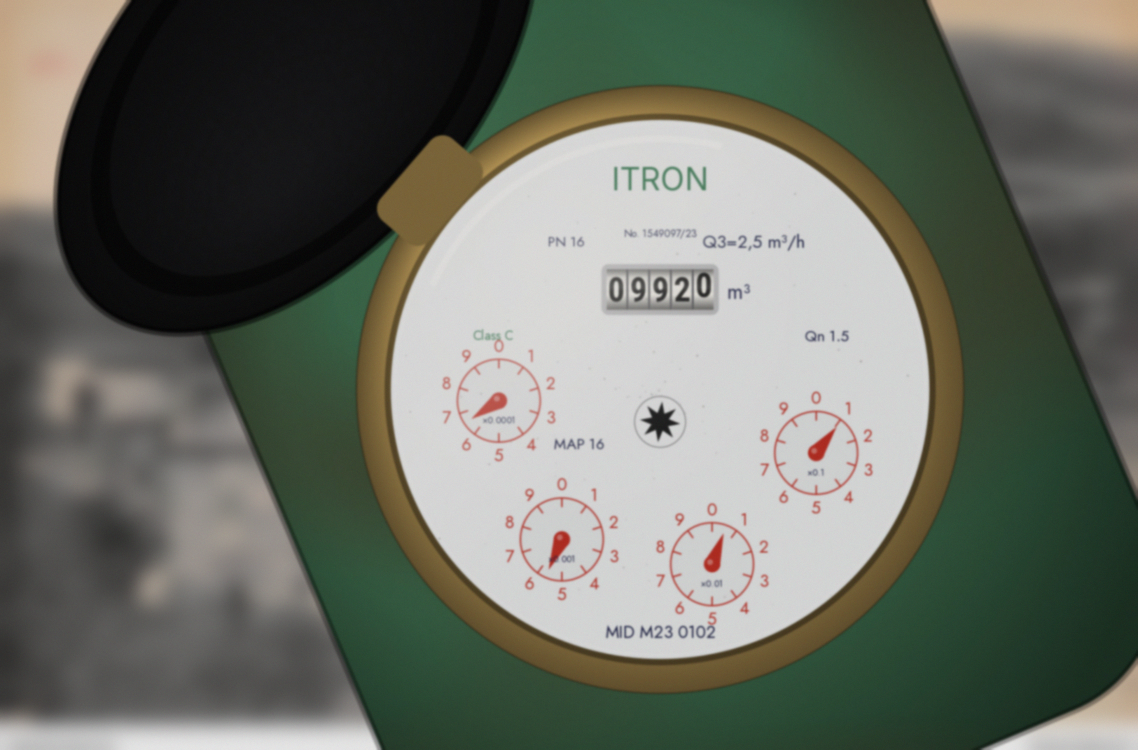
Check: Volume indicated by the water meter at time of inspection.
9920.1056 m³
